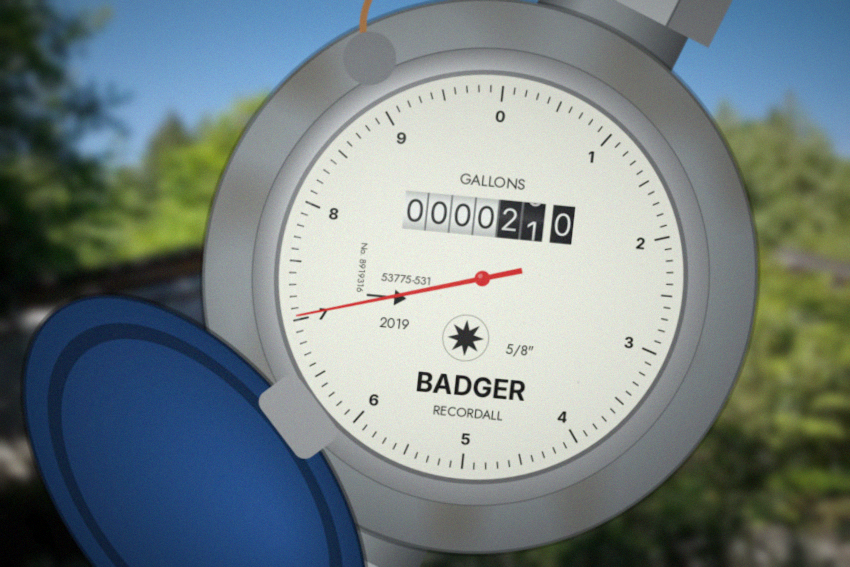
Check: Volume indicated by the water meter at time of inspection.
207.0 gal
